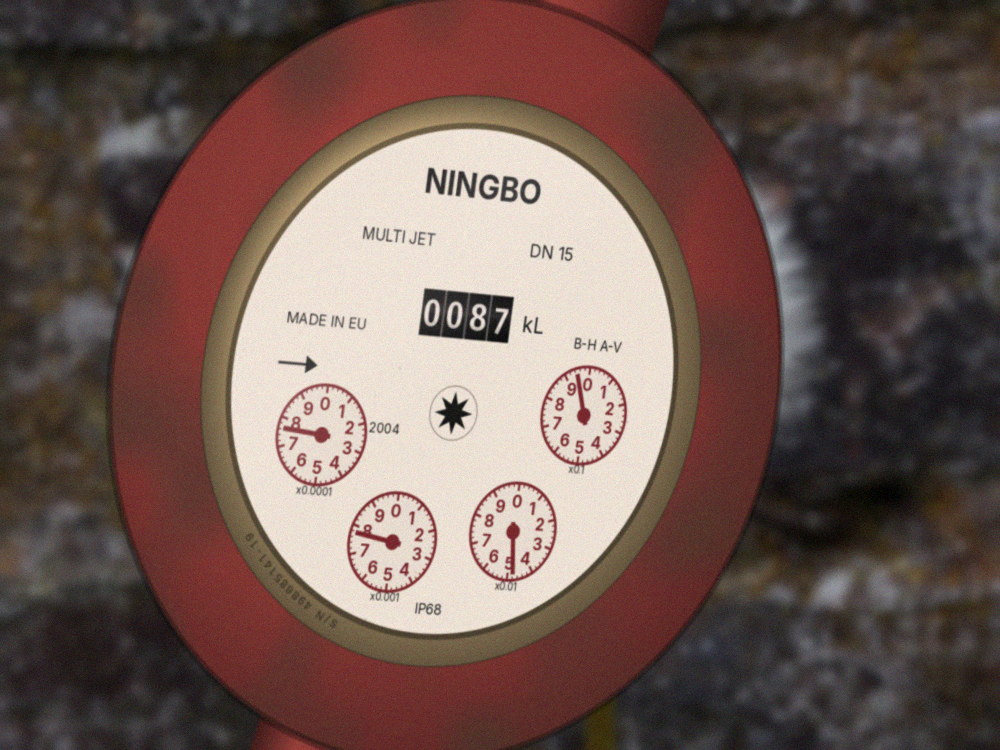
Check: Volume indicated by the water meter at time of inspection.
86.9477 kL
